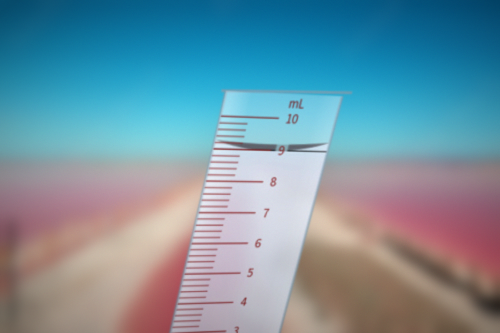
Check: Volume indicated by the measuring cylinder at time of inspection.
9 mL
